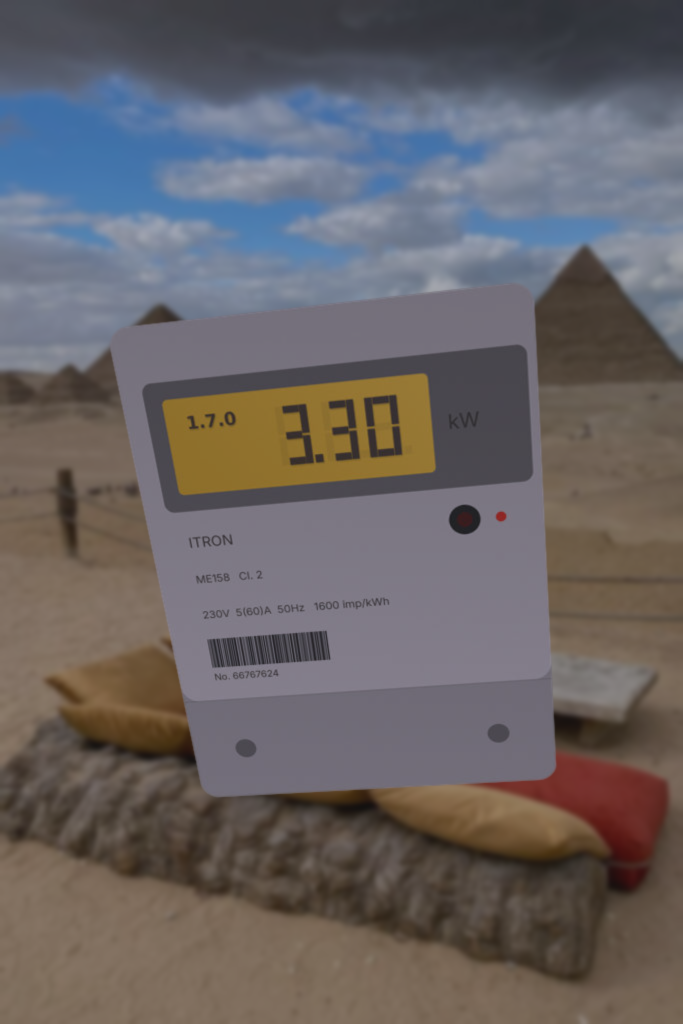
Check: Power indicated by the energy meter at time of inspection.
3.30 kW
